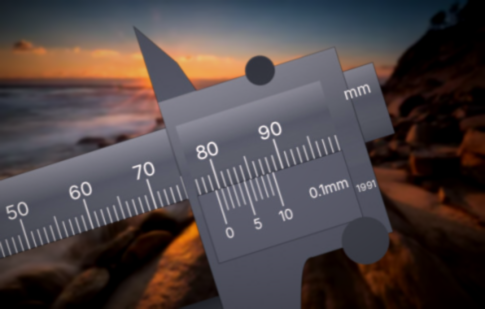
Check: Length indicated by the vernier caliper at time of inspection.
79.4 mm
